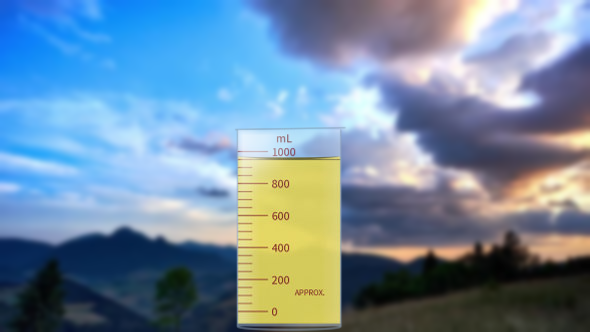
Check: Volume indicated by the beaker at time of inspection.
950 mL
